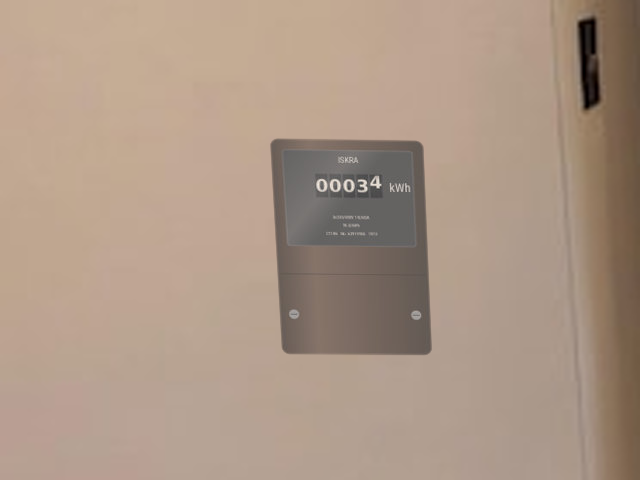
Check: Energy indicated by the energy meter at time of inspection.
34 kWh
